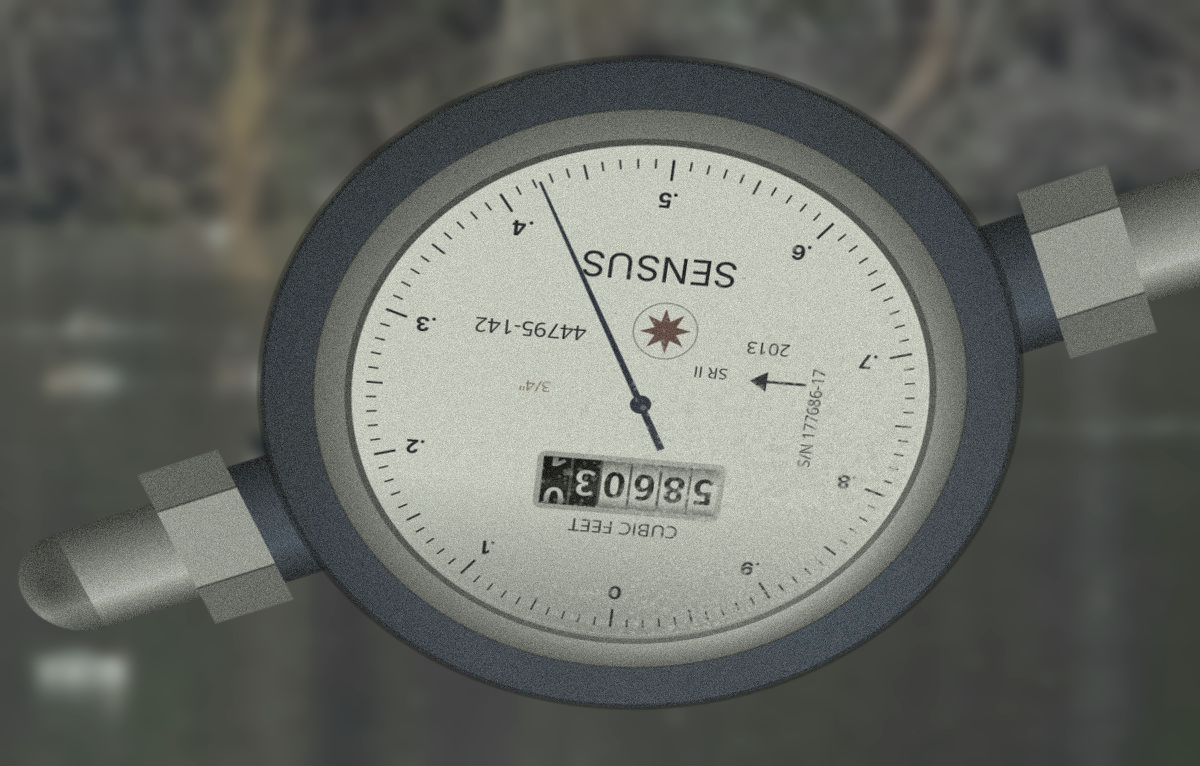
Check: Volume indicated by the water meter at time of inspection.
586030.42 ft³
